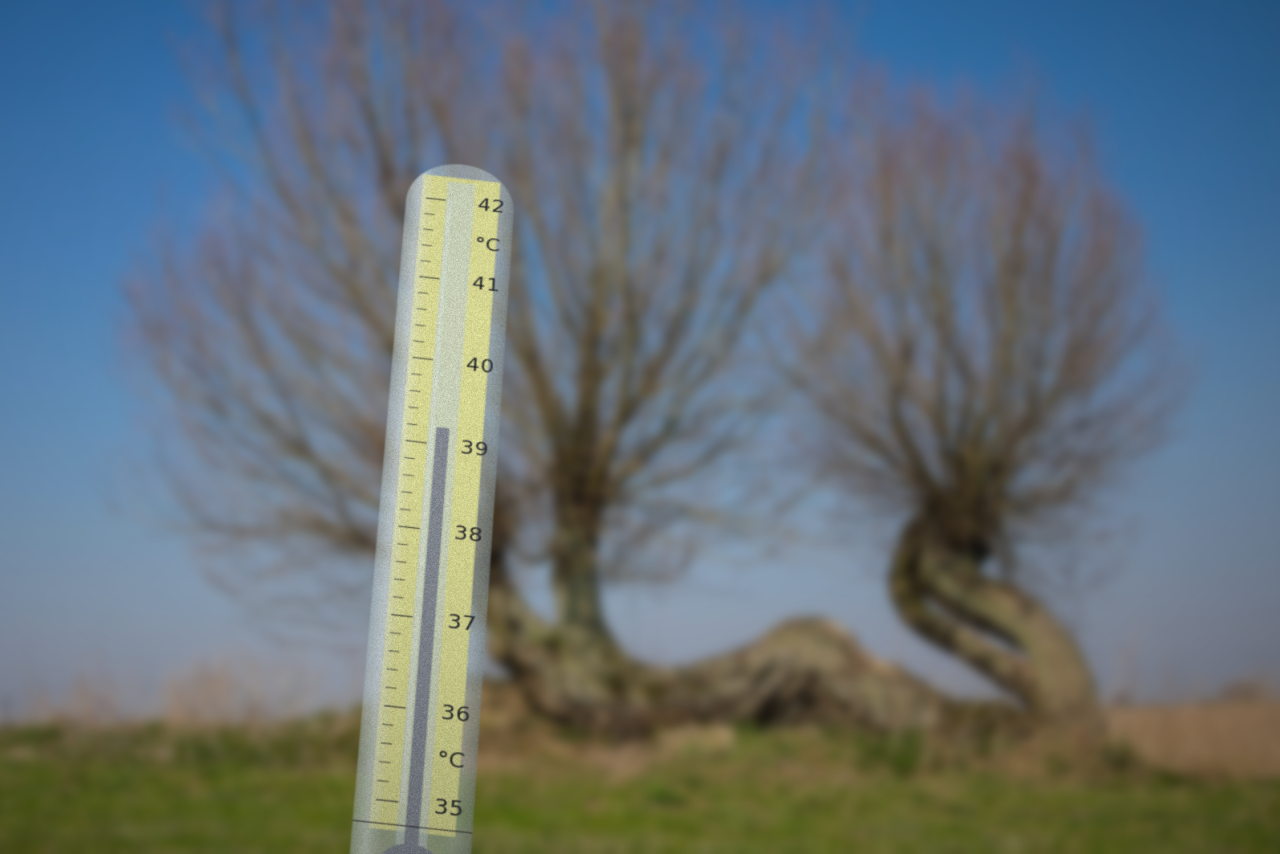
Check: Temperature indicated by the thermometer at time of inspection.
39.2 °C
